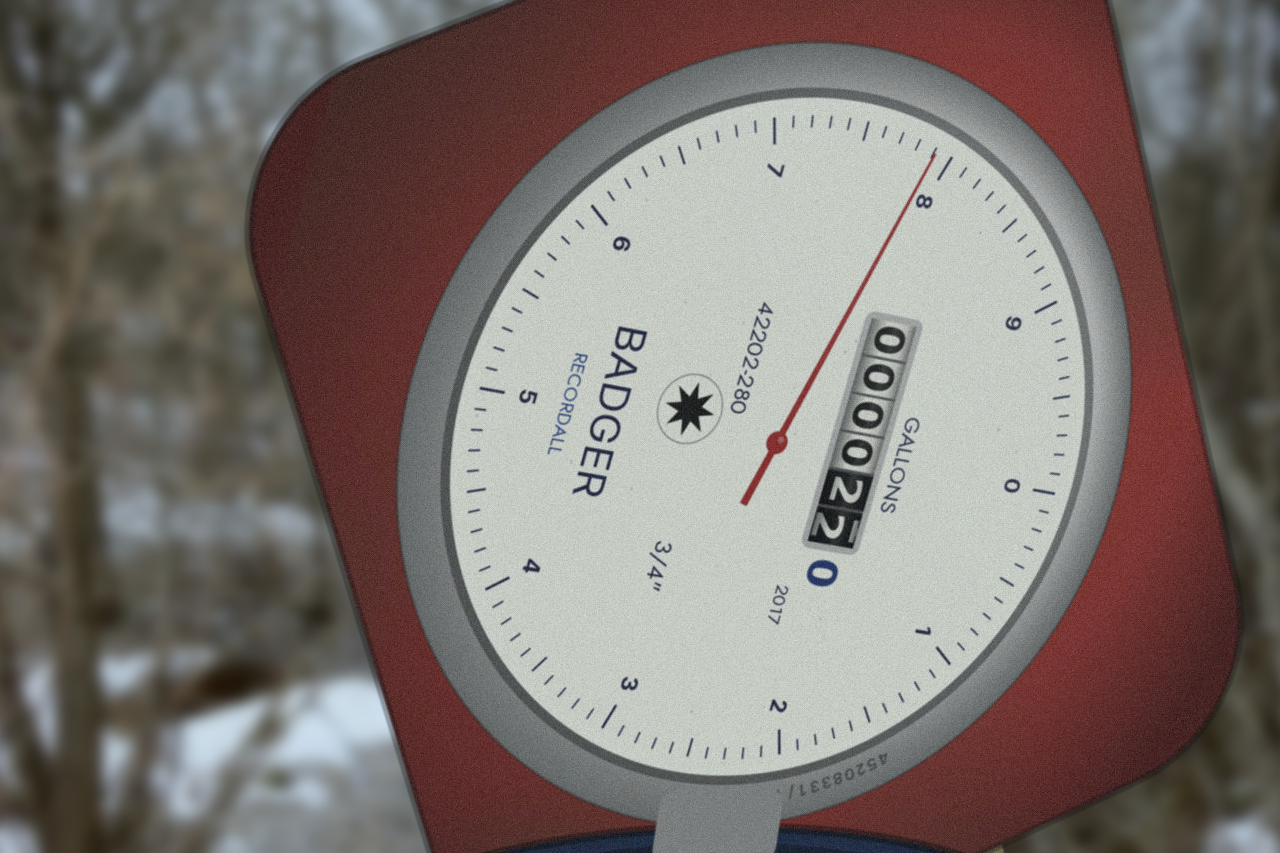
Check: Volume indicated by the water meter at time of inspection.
217.9 gal
